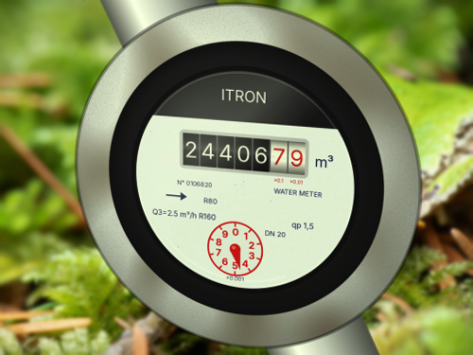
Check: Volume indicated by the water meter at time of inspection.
24406.794 m³
